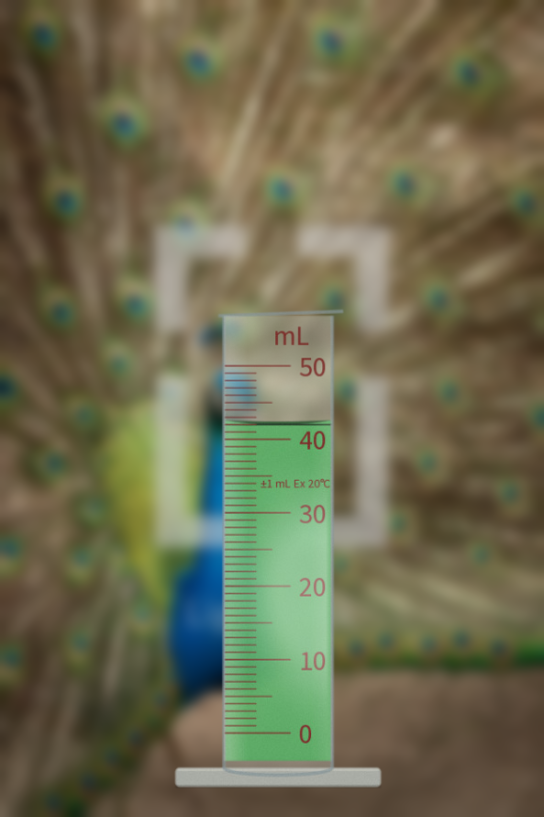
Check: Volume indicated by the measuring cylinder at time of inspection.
42 mL
